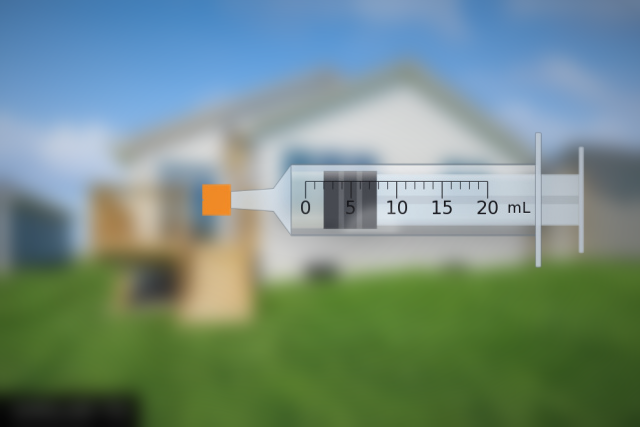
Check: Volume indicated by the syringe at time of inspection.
2 mL
